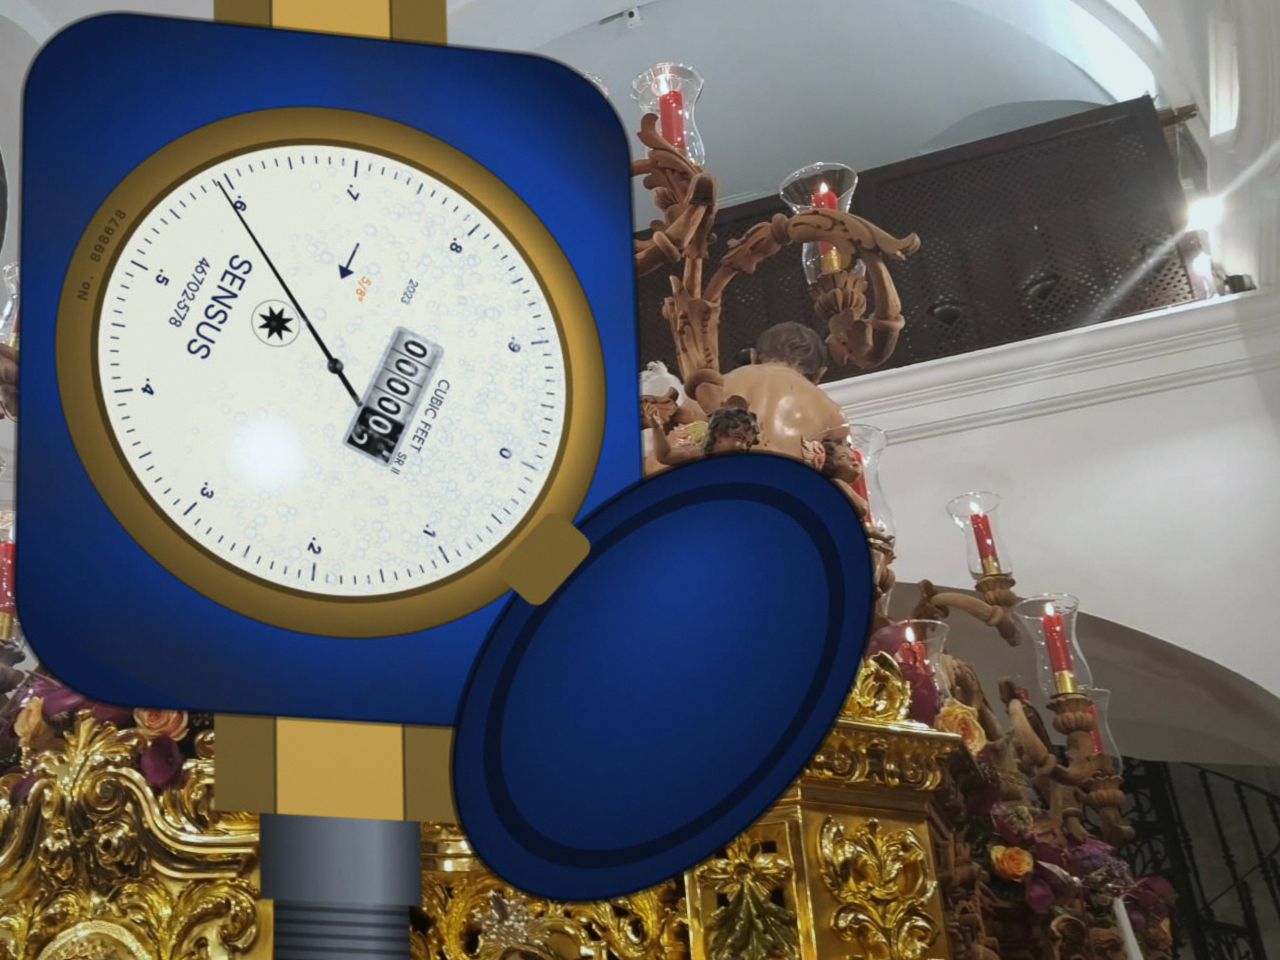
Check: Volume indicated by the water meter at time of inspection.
1.59 ft³
